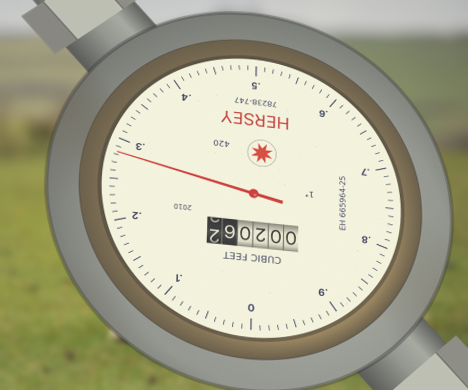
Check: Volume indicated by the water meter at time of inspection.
2062.28 ft³
